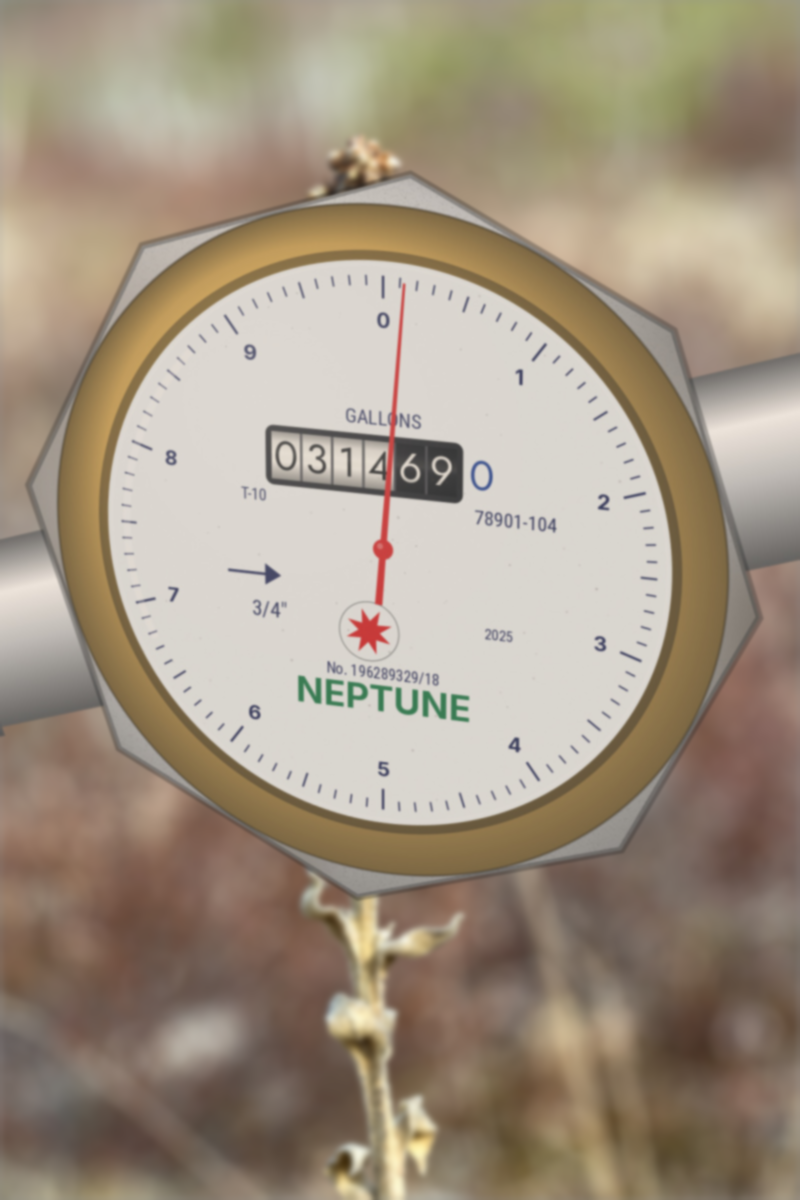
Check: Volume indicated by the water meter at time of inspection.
314690.1 gal
